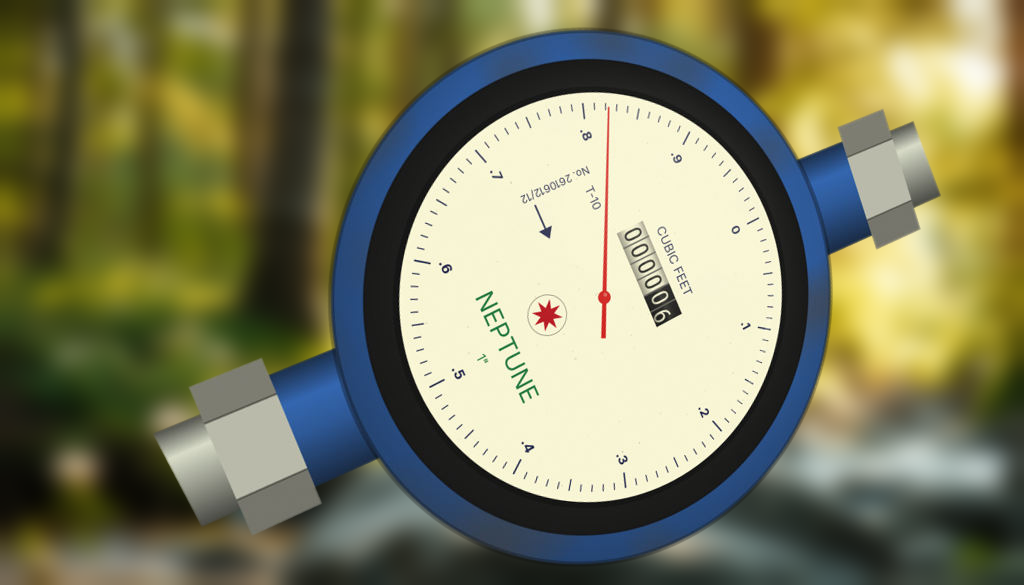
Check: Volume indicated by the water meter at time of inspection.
5.82 ft³
